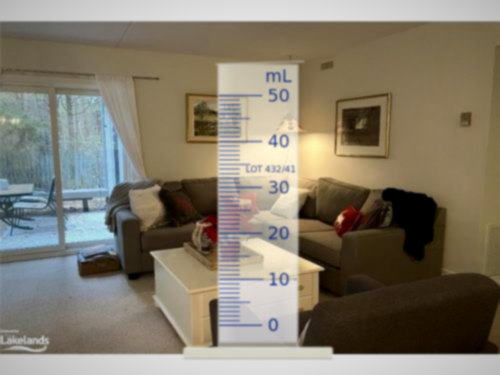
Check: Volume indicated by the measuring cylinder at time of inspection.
10 mL
